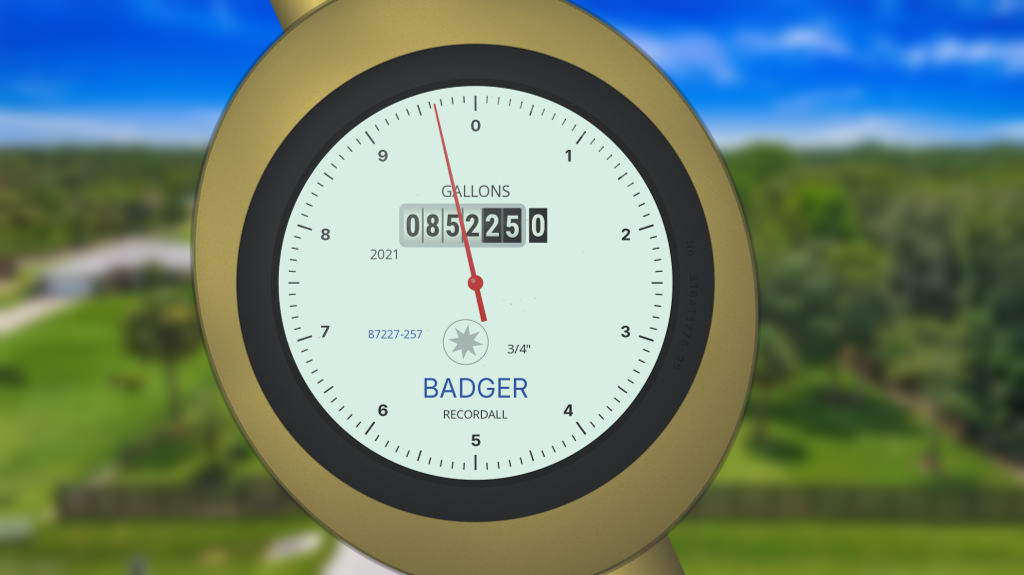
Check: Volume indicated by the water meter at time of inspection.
852249.6 gal
